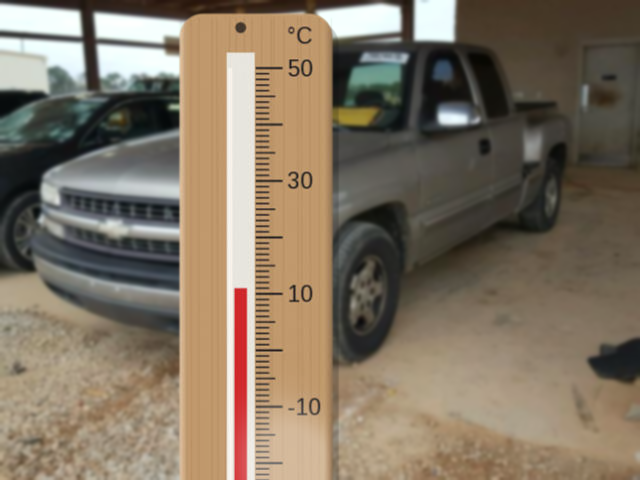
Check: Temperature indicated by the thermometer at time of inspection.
11 °C
